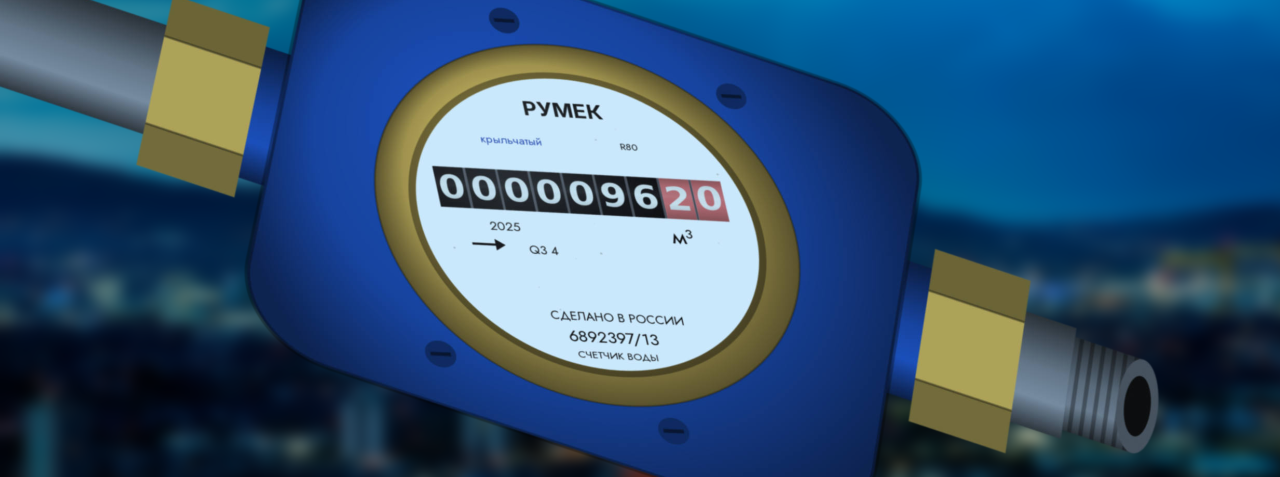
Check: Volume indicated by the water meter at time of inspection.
96.20 m³
